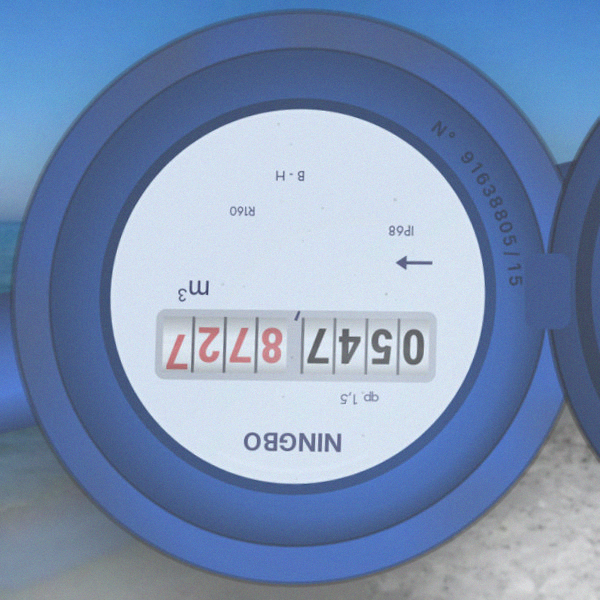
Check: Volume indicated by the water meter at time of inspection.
547.8727 m³
